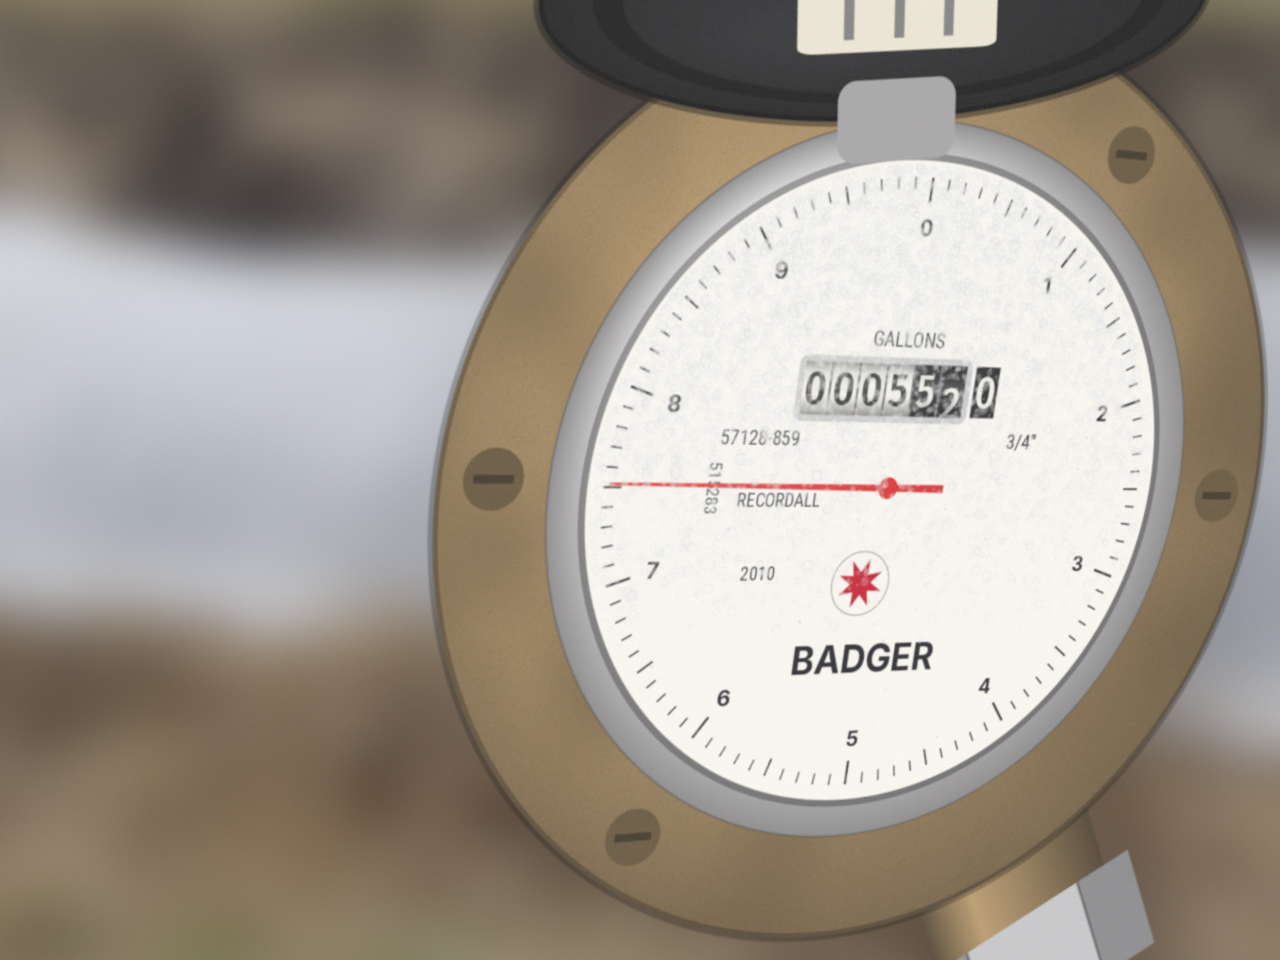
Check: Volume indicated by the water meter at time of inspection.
5517.5 gal
